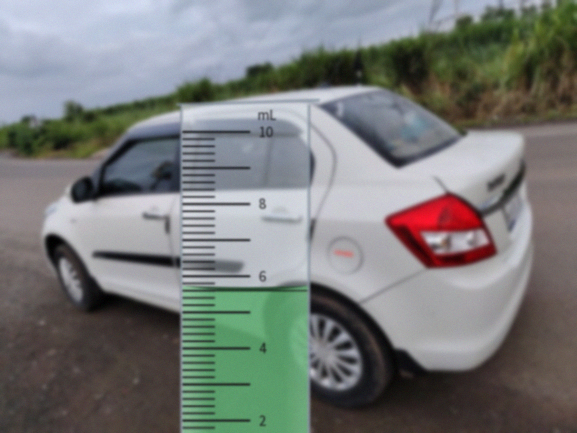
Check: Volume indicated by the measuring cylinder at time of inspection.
5.6 mL
